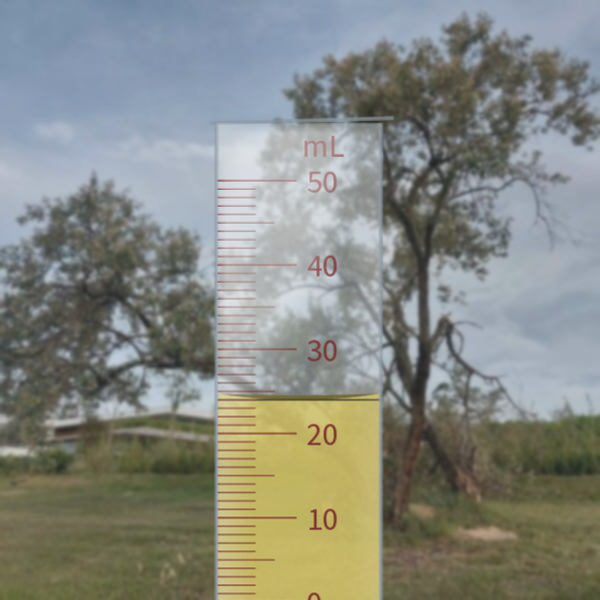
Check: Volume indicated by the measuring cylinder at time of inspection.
24 mL
